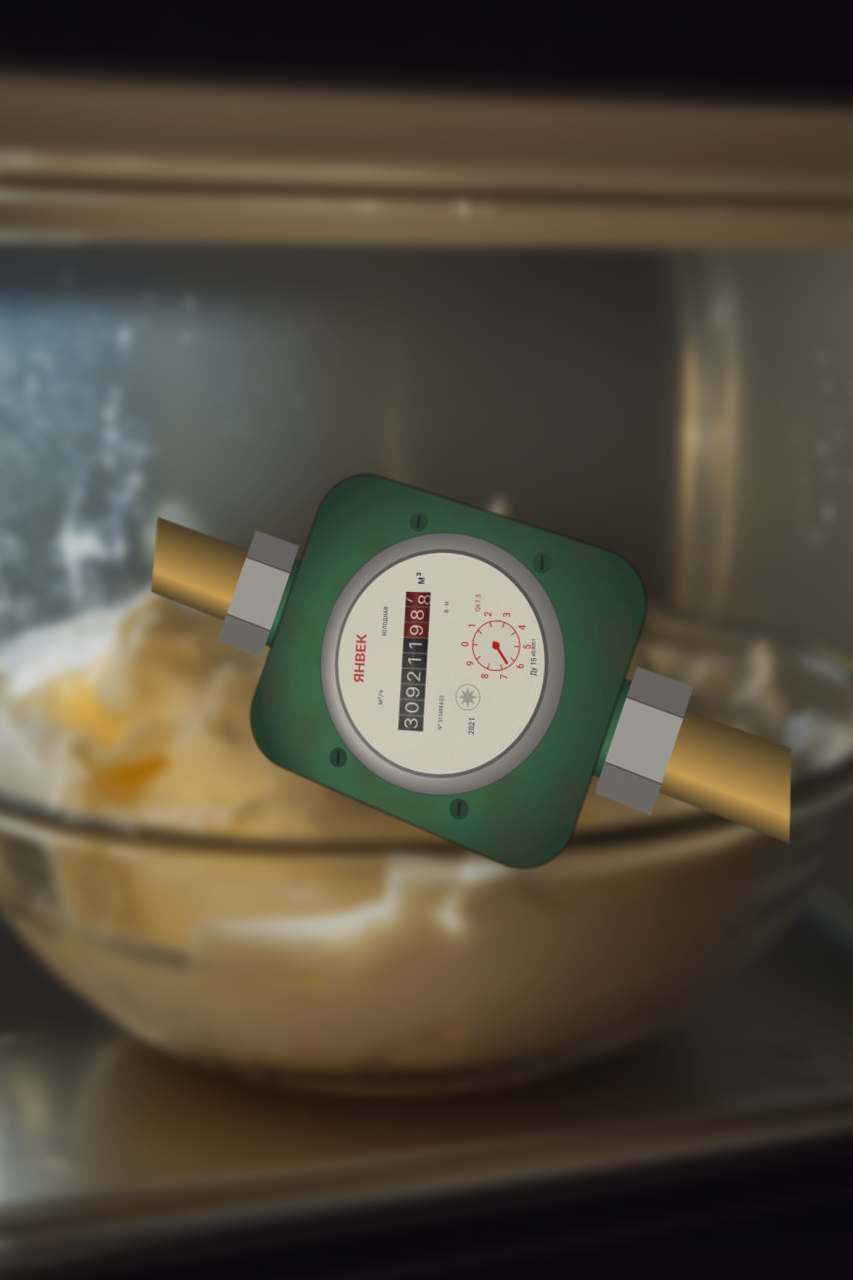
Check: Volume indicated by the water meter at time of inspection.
309211.9876 m³
